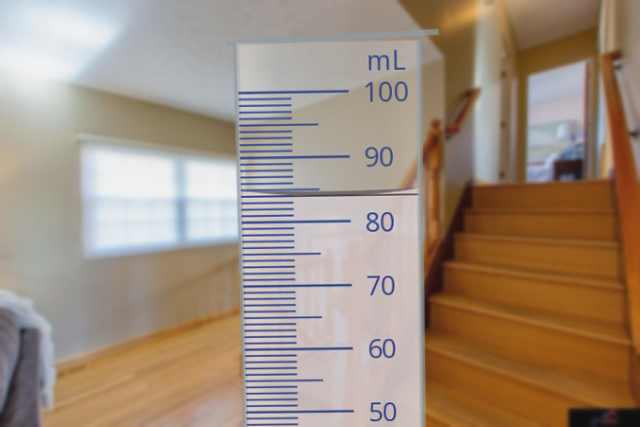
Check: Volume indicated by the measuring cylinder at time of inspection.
84 mL
